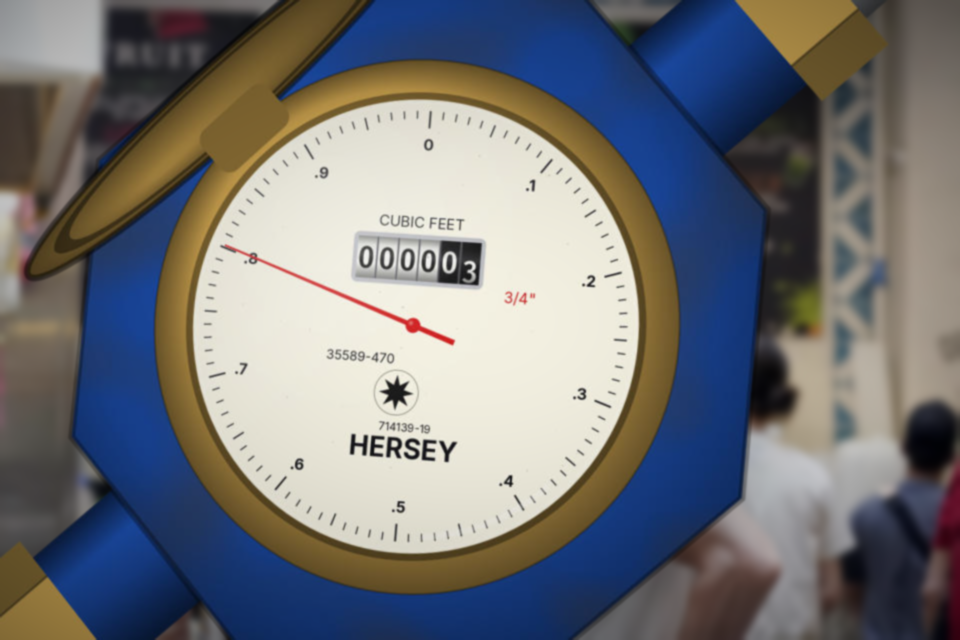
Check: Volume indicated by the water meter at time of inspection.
2.80 ft³
